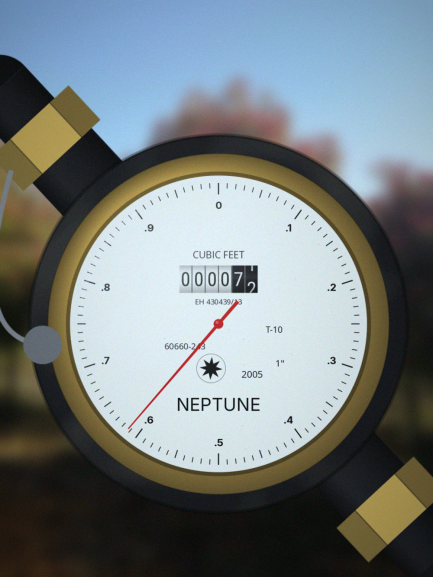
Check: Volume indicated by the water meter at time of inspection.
71.61 ft³
